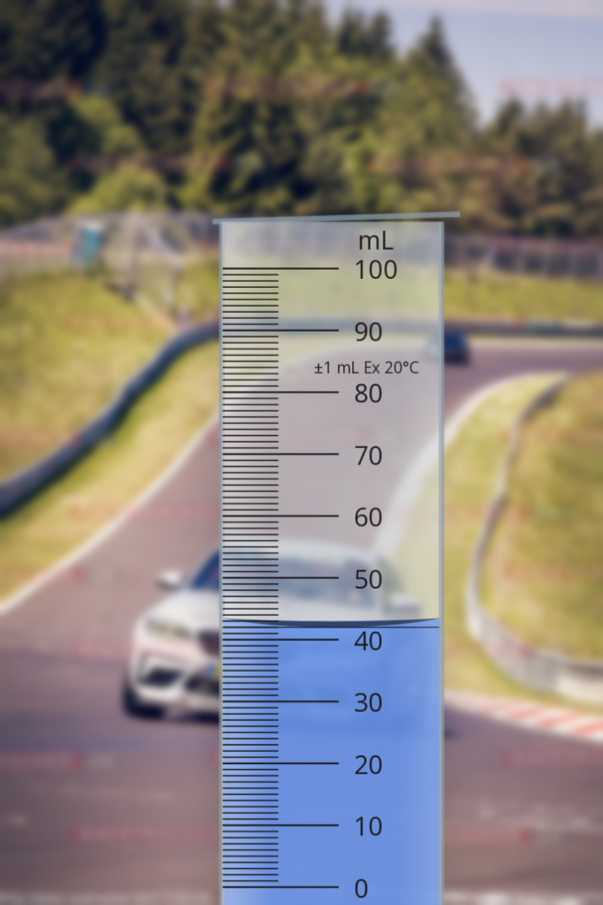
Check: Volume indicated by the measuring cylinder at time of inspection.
42 mL
